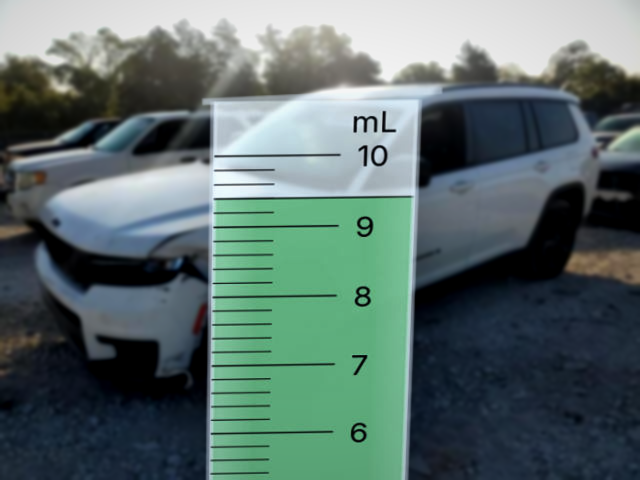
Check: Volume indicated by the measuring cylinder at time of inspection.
9.4 mL
